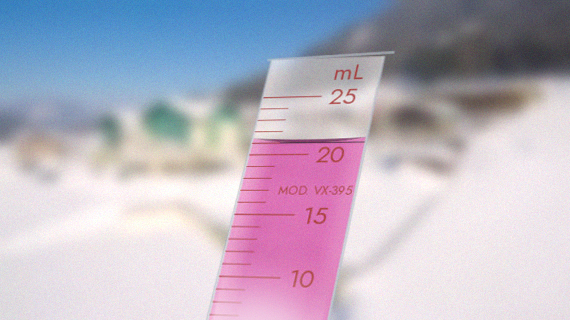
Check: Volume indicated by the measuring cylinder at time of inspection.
21 mL
